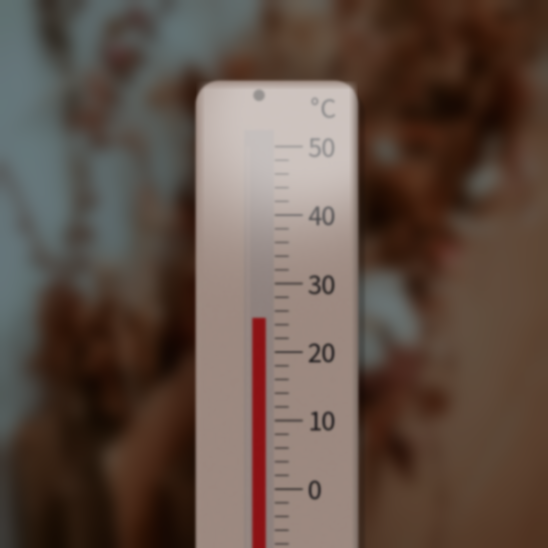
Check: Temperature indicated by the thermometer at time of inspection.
25 °C
